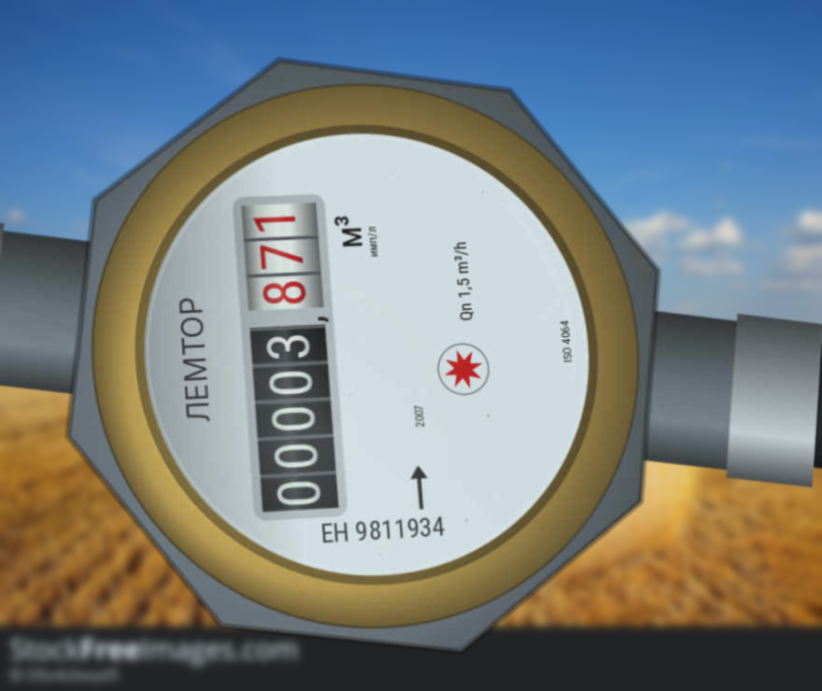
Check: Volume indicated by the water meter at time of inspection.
3.871 m³
